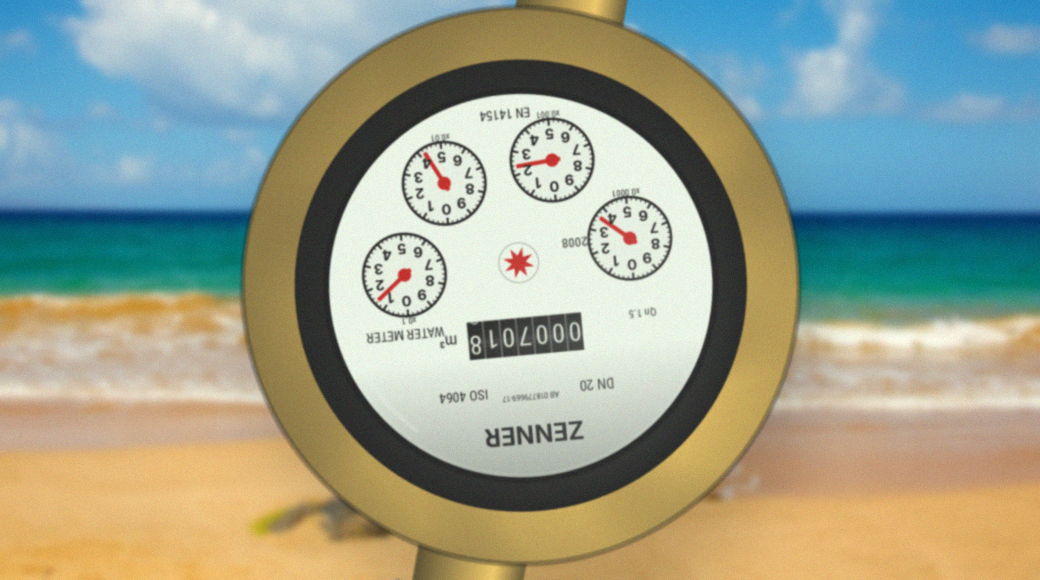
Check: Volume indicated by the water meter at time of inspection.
7018.1423 m³
